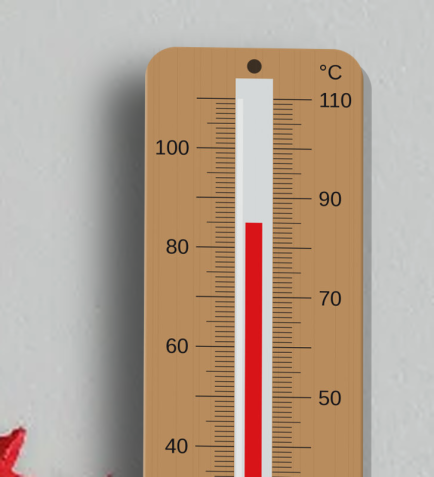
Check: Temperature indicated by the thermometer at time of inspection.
85 °C
